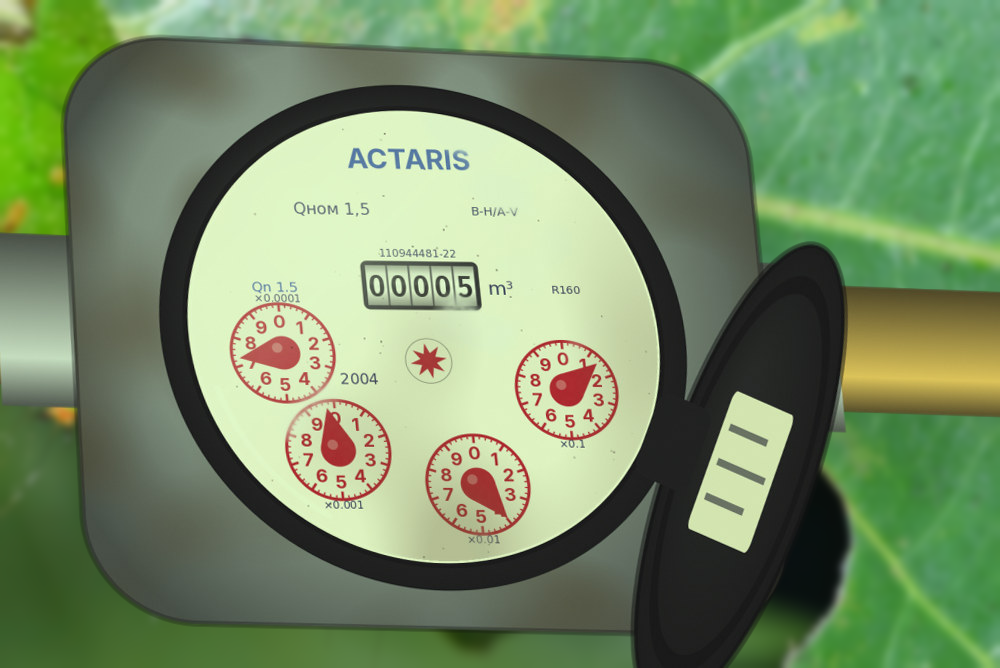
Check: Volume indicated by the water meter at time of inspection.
5.1397 m³
